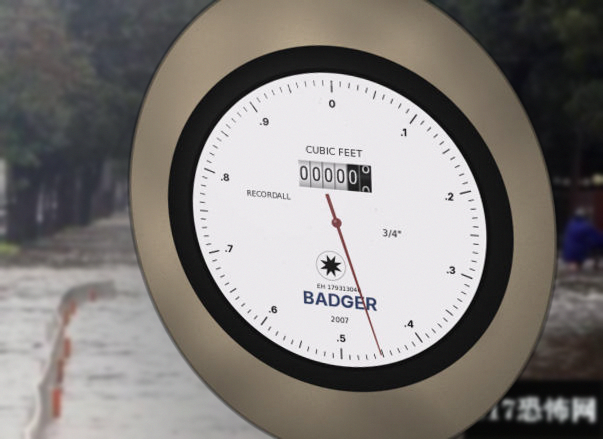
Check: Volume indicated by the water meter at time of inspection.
8.45 ft³
